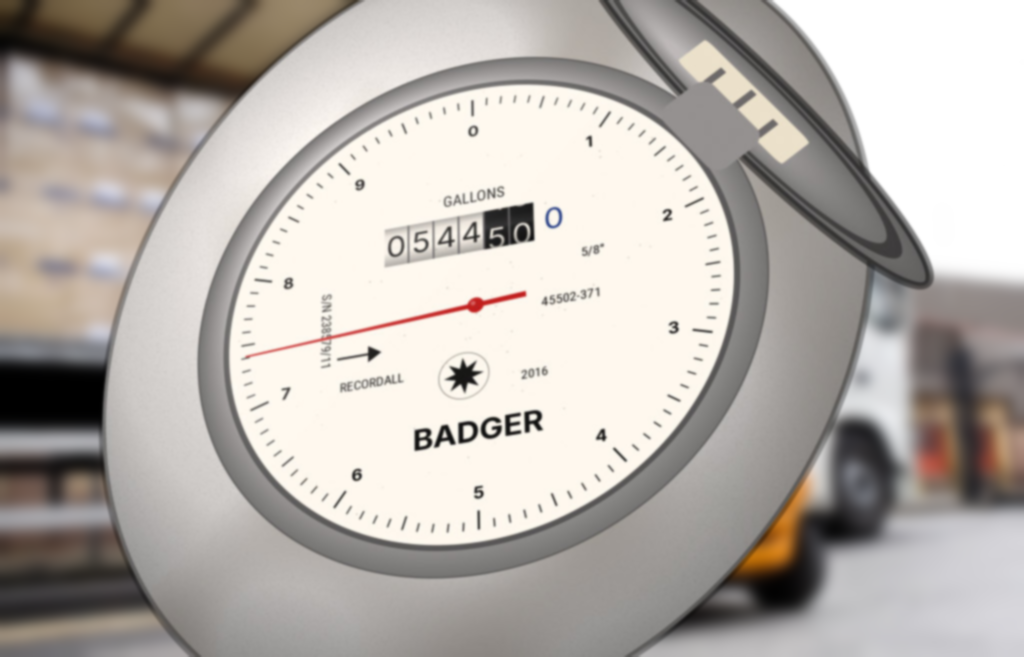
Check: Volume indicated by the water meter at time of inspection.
544497.4 gal
